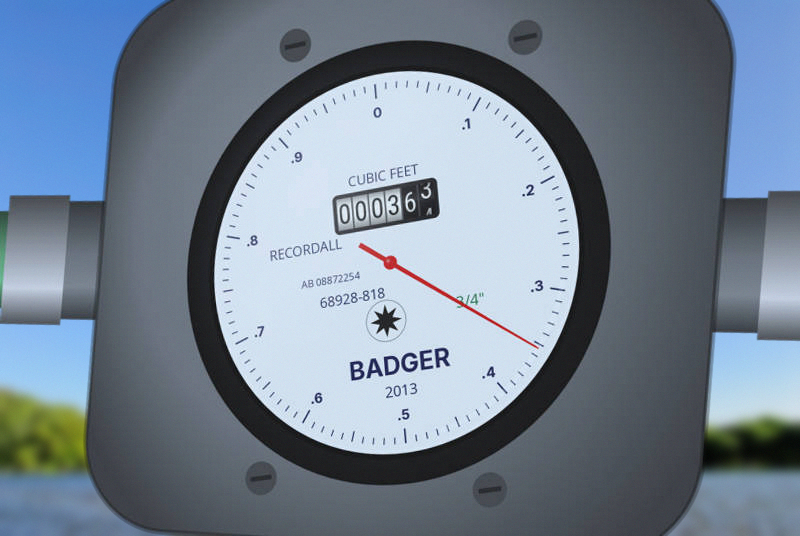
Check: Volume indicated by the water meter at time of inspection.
363.35 ft³
